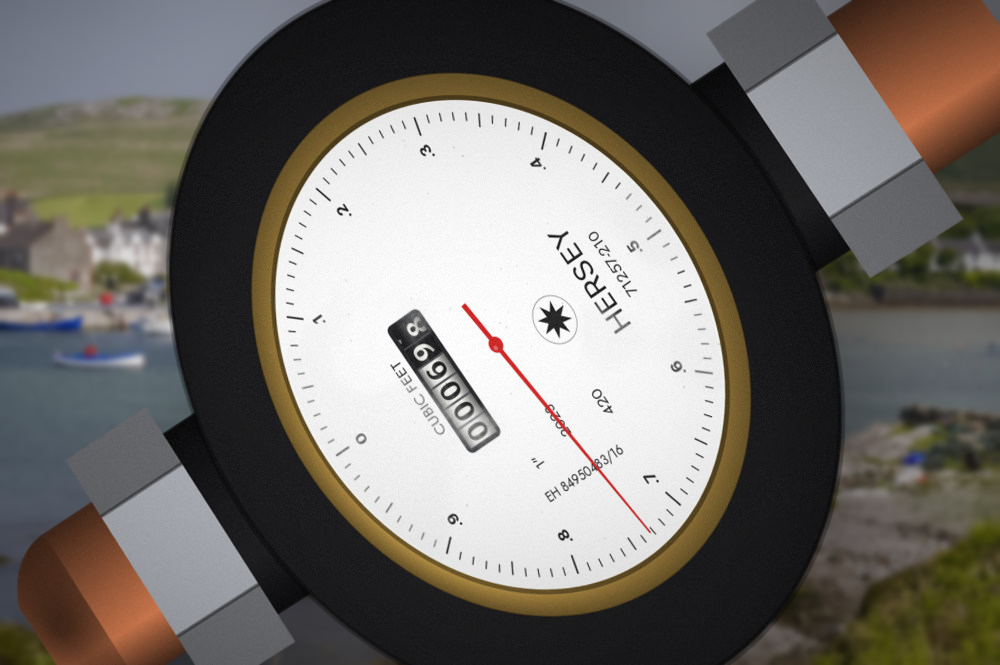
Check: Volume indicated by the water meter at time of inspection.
697.73 ft³
